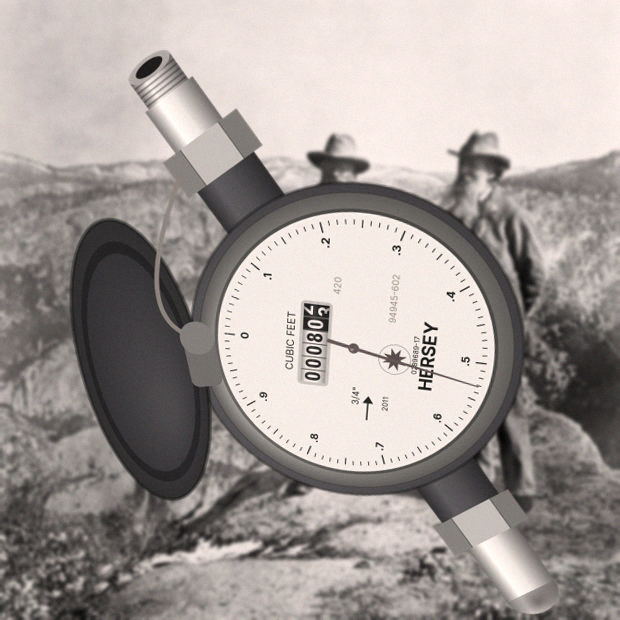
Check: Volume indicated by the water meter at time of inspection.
802.53 ft³
